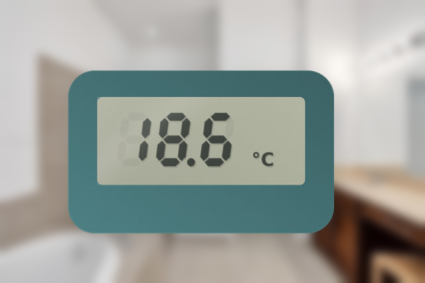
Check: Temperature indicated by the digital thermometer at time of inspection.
18.6 °C
